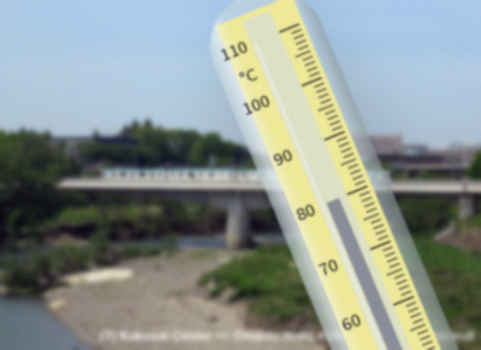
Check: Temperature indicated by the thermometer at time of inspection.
80 °C
